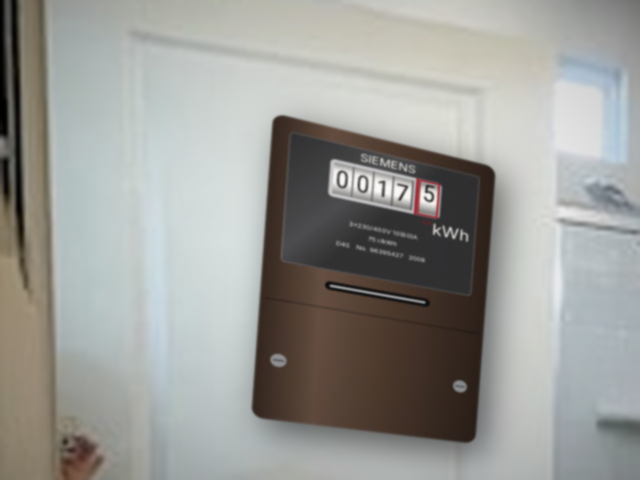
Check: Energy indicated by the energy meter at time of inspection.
17.5 kWh
